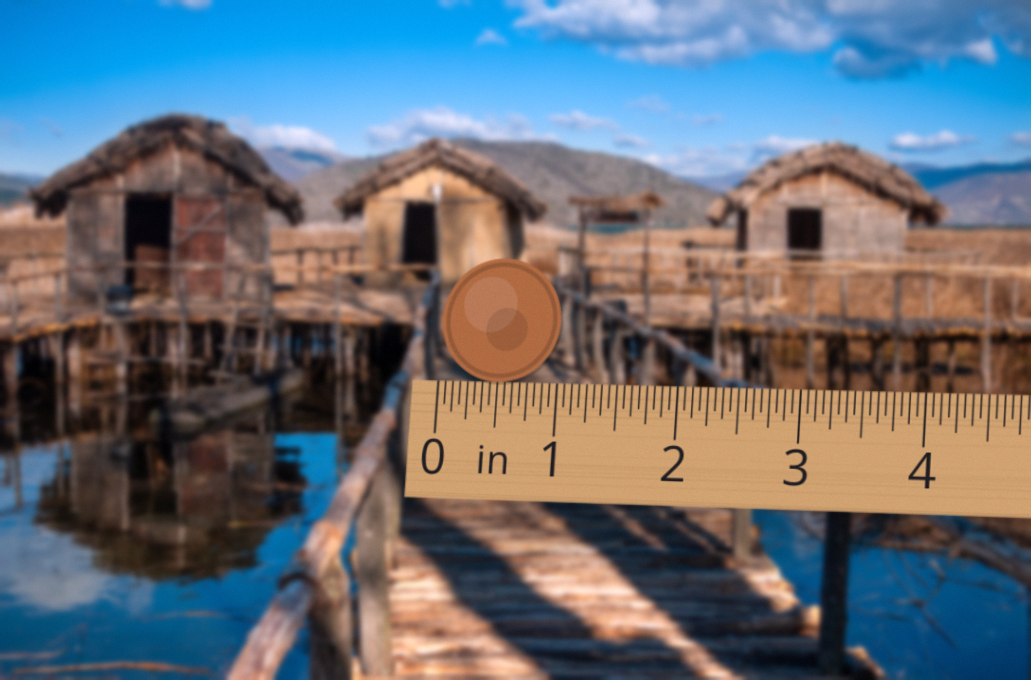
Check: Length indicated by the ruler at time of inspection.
1 in
